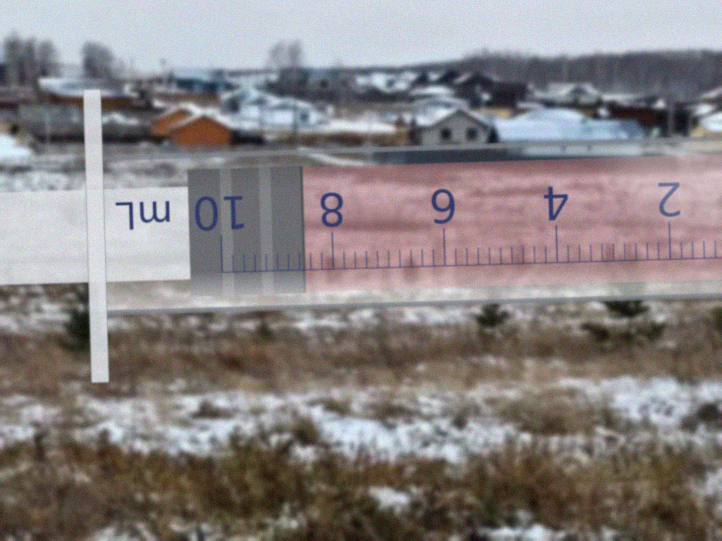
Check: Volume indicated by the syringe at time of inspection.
8.5 mL
